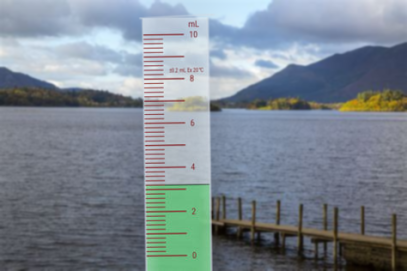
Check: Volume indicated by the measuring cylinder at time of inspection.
3.2 mL
